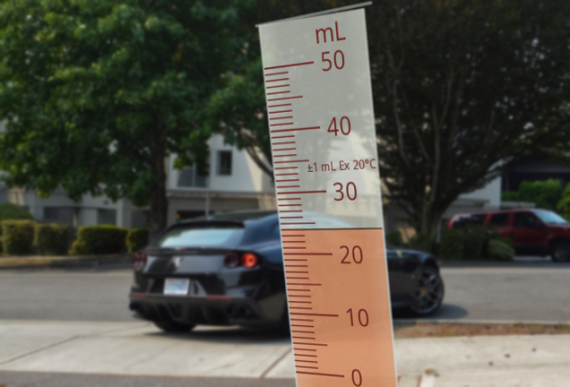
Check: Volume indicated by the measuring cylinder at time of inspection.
24 mL
